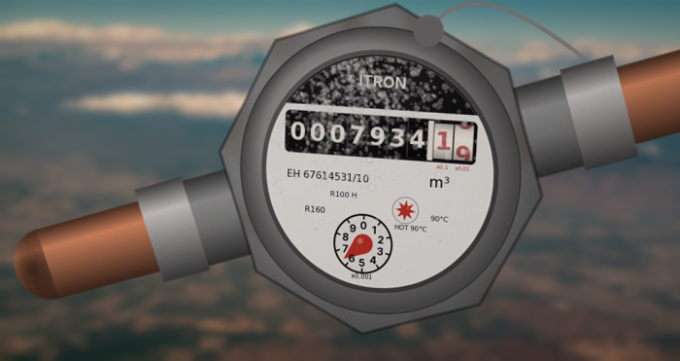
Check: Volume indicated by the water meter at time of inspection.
7934.186 m³
